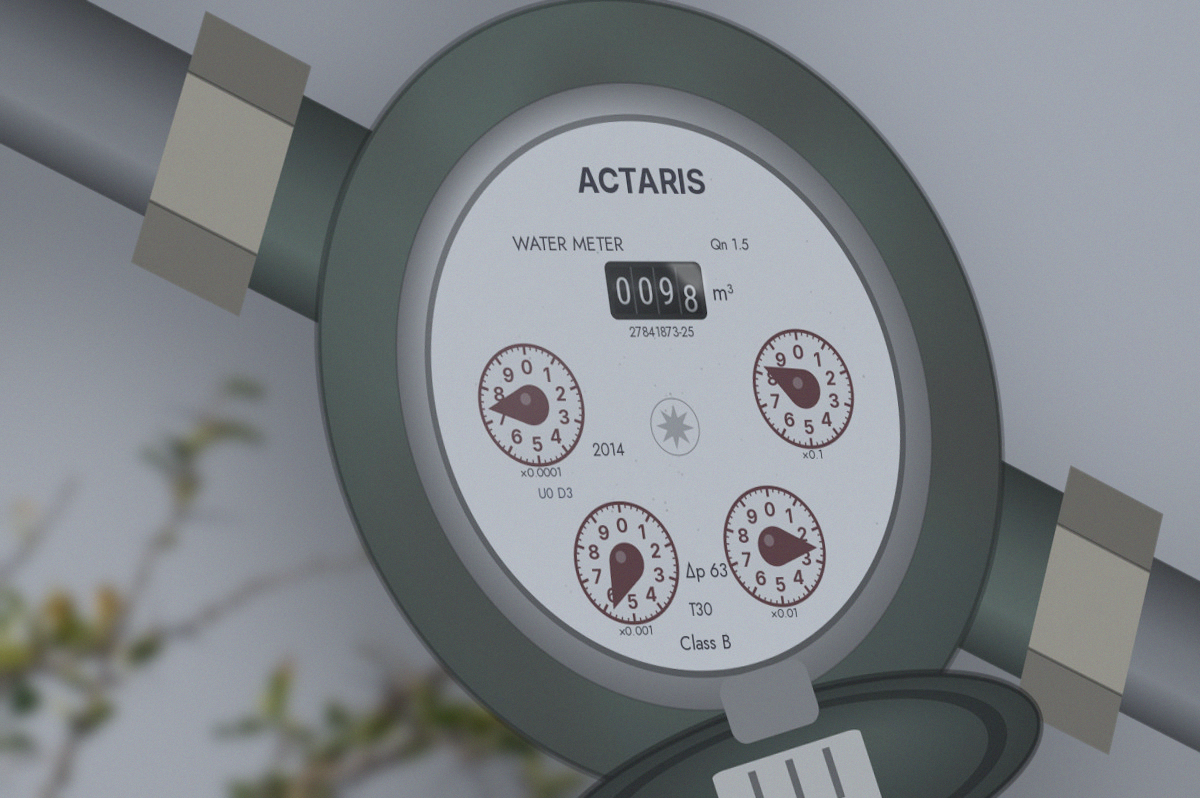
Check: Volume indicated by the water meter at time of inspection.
97.8257 m³
